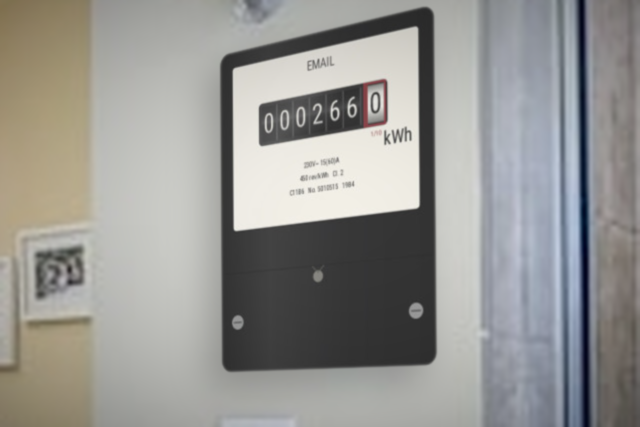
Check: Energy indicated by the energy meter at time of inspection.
266.0 kWh
